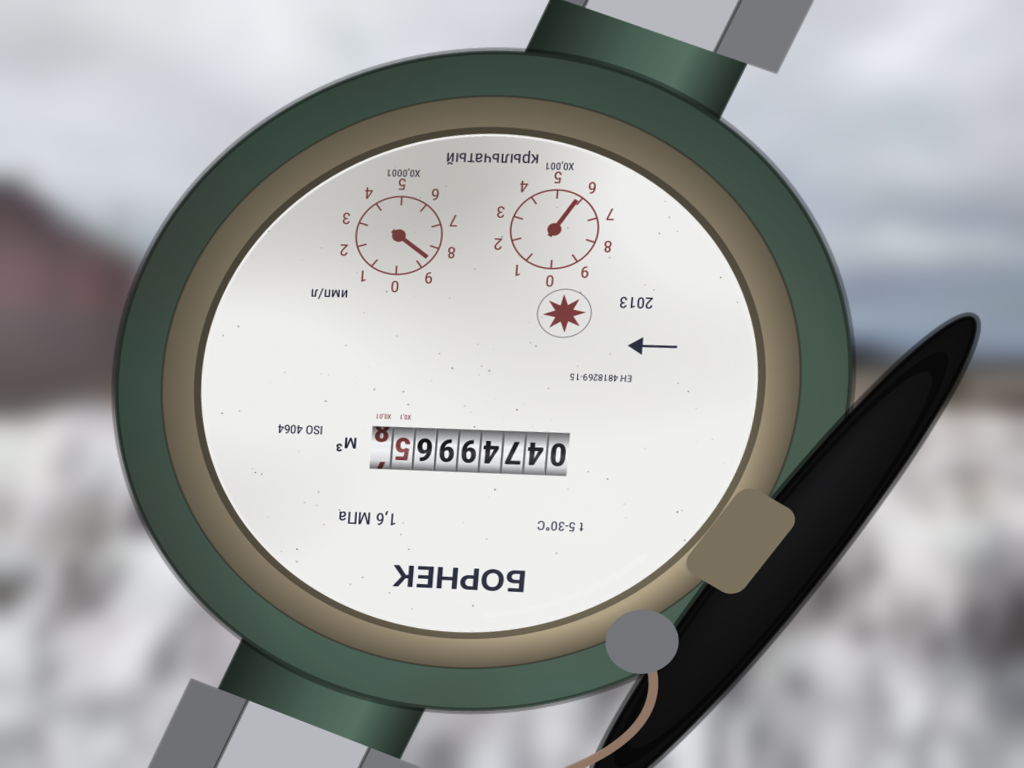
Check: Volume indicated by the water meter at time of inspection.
474996.5758 m³
